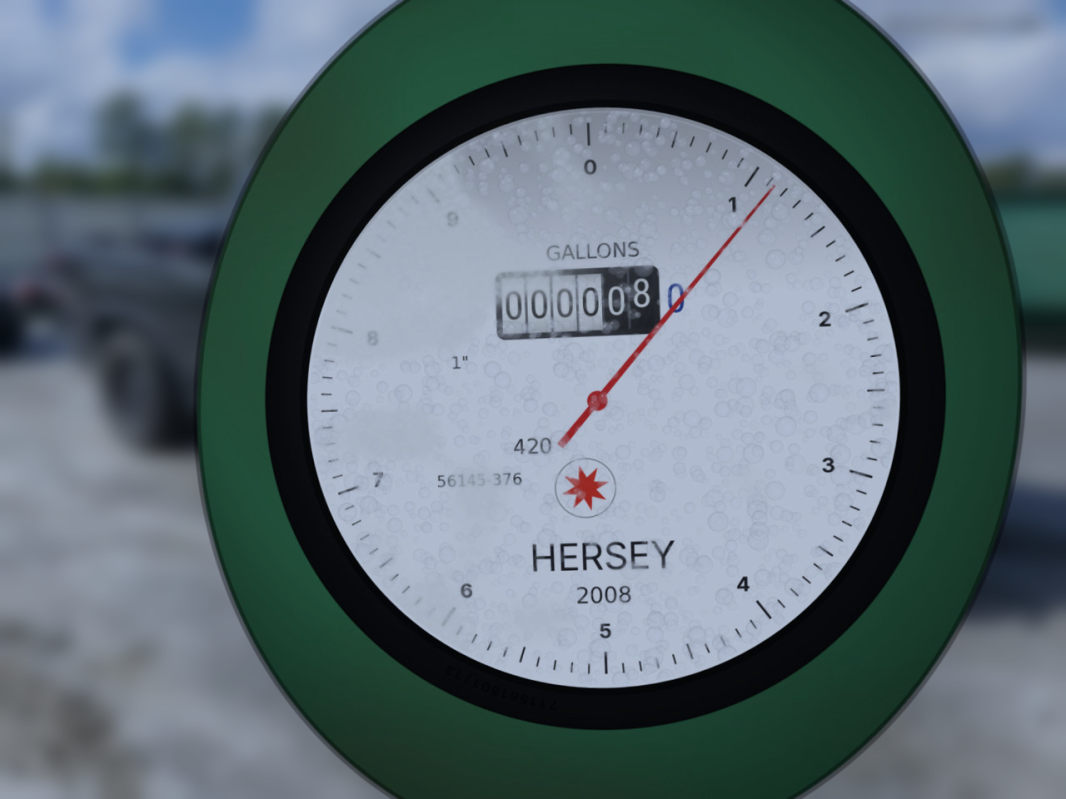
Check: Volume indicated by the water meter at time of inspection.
81.1 gal
